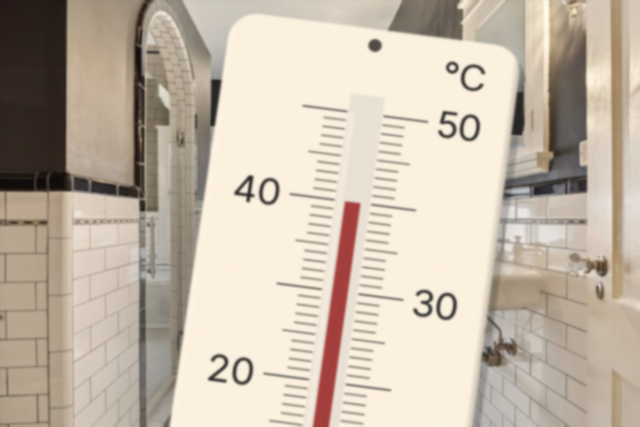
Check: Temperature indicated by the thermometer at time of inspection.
40 °C
